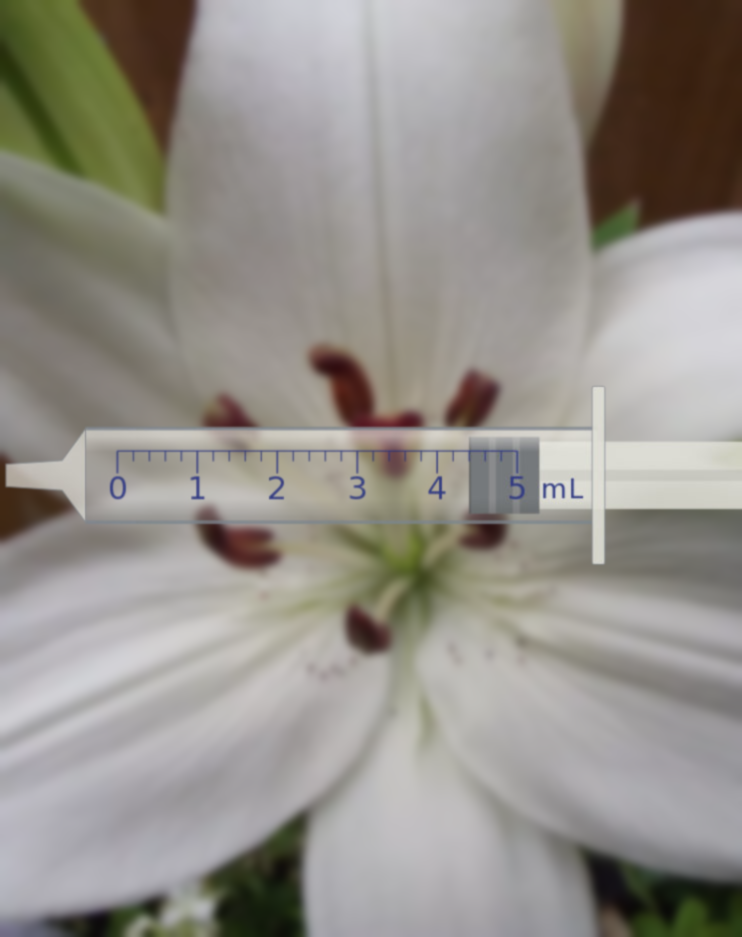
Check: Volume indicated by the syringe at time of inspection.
4.4 mL
